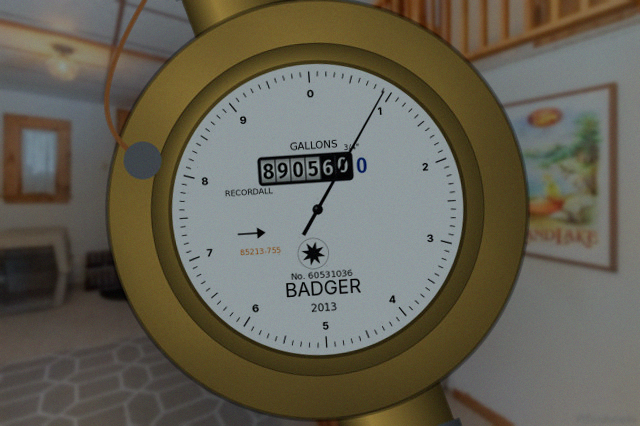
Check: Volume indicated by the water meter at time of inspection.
8905600.9 gal
